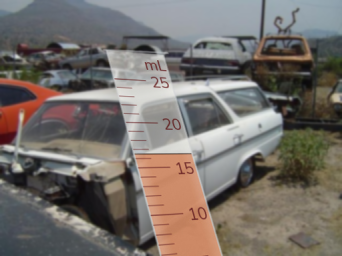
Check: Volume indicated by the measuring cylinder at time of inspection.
16.5 mL
